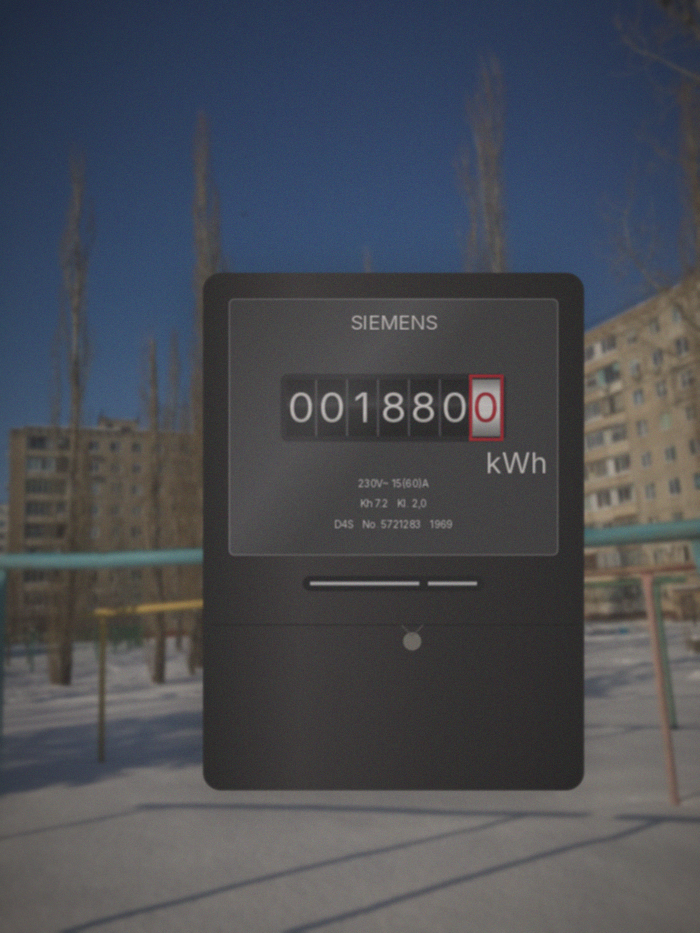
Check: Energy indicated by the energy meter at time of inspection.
1880.0 kWh
